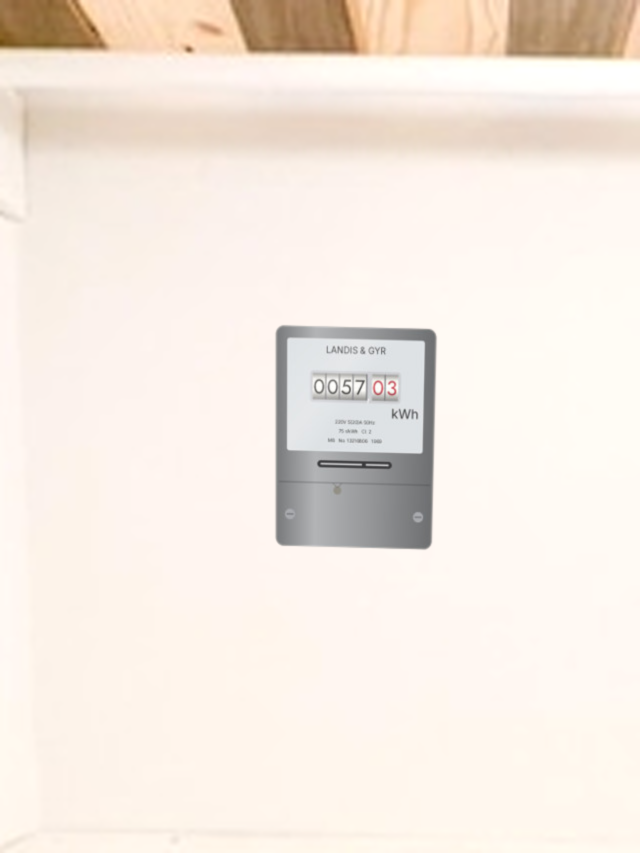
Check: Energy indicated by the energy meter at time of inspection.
57.03 kWh
